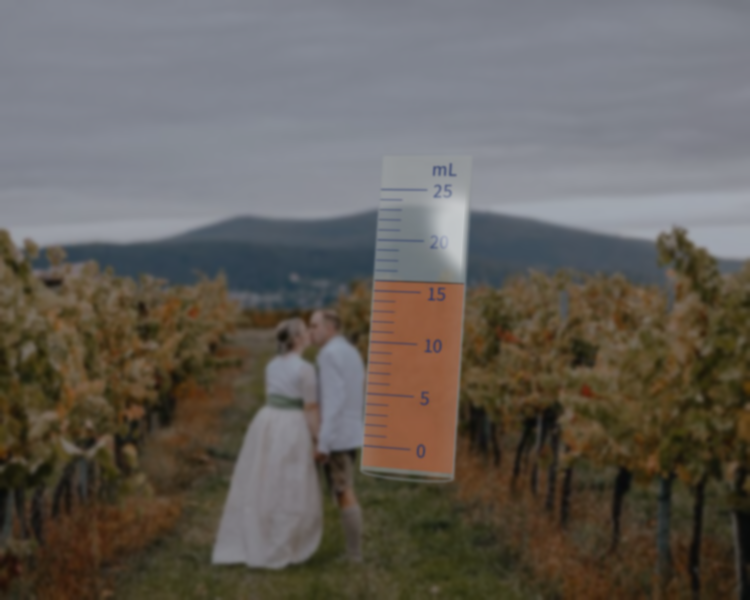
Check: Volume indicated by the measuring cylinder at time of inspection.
16 mL
